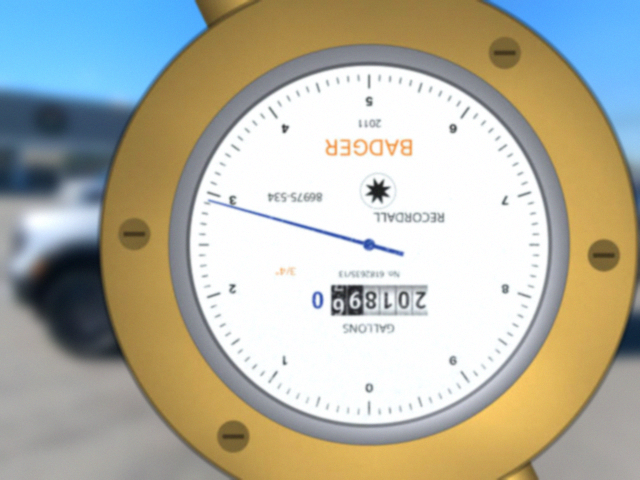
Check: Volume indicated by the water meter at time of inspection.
2018962.9 gal
